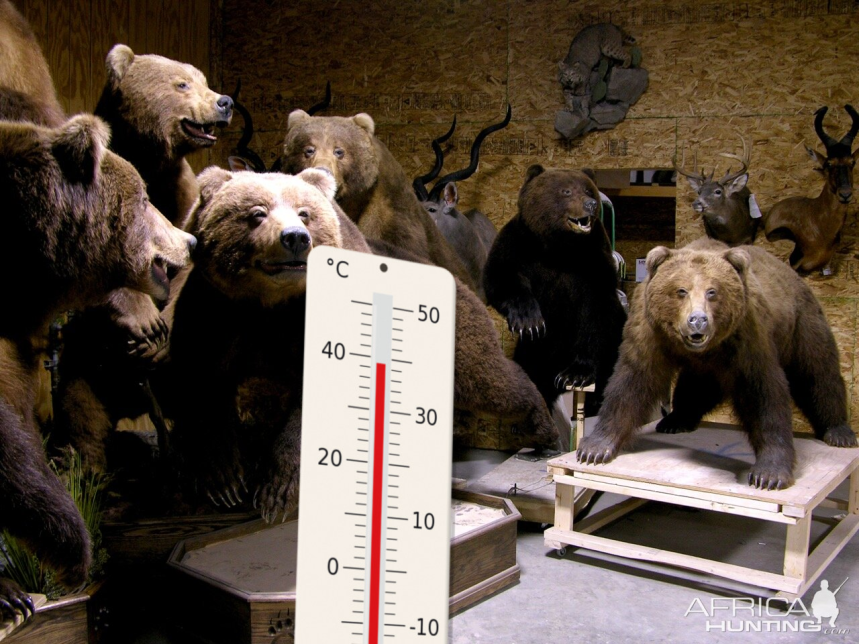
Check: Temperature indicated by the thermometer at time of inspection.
39 °C
